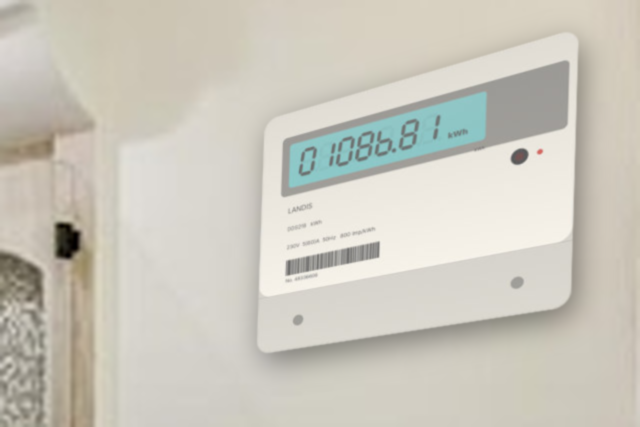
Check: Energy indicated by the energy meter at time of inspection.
1086.81 kWh
